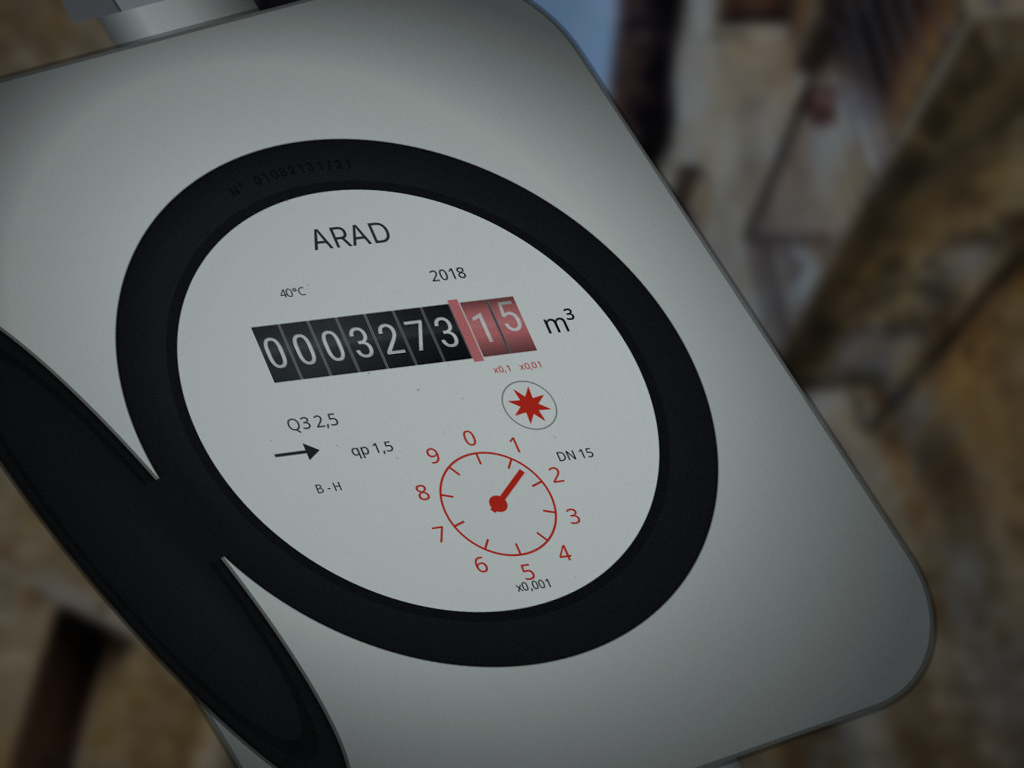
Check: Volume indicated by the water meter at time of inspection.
3273.151 m³
